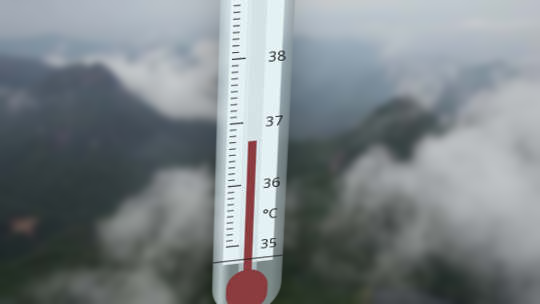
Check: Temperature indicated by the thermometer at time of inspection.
36.7 °C
